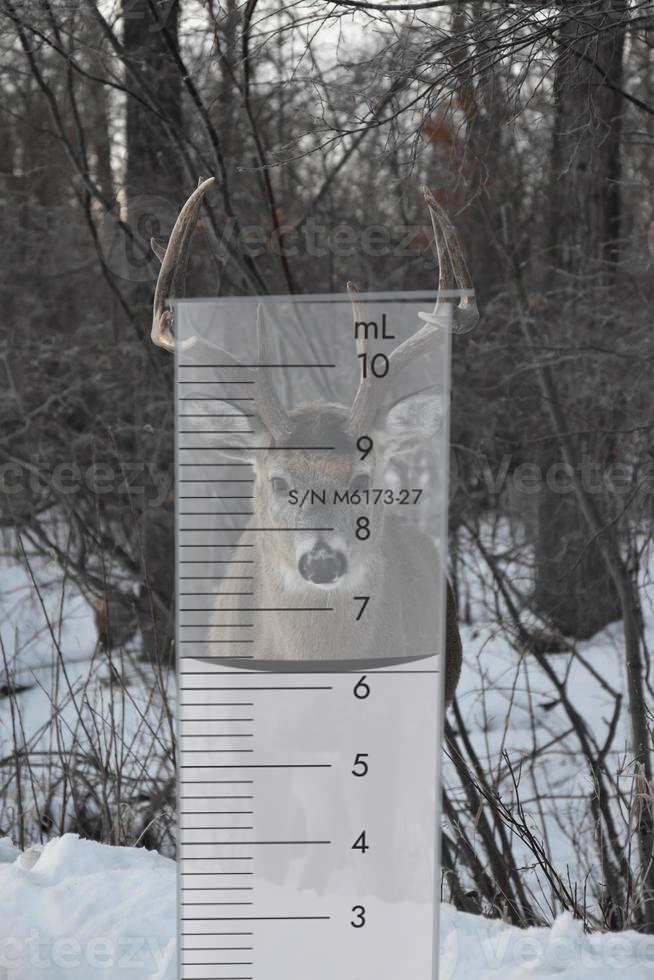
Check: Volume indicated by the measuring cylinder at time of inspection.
6.2 mL
